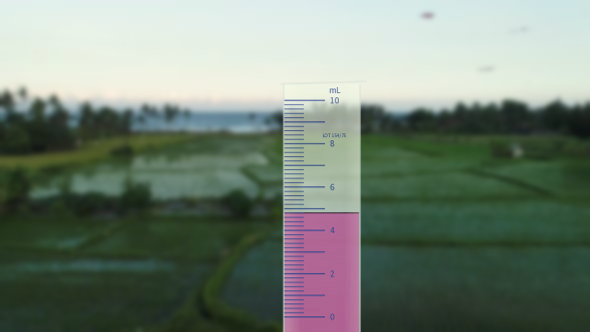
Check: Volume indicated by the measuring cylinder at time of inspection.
4.8 mL
